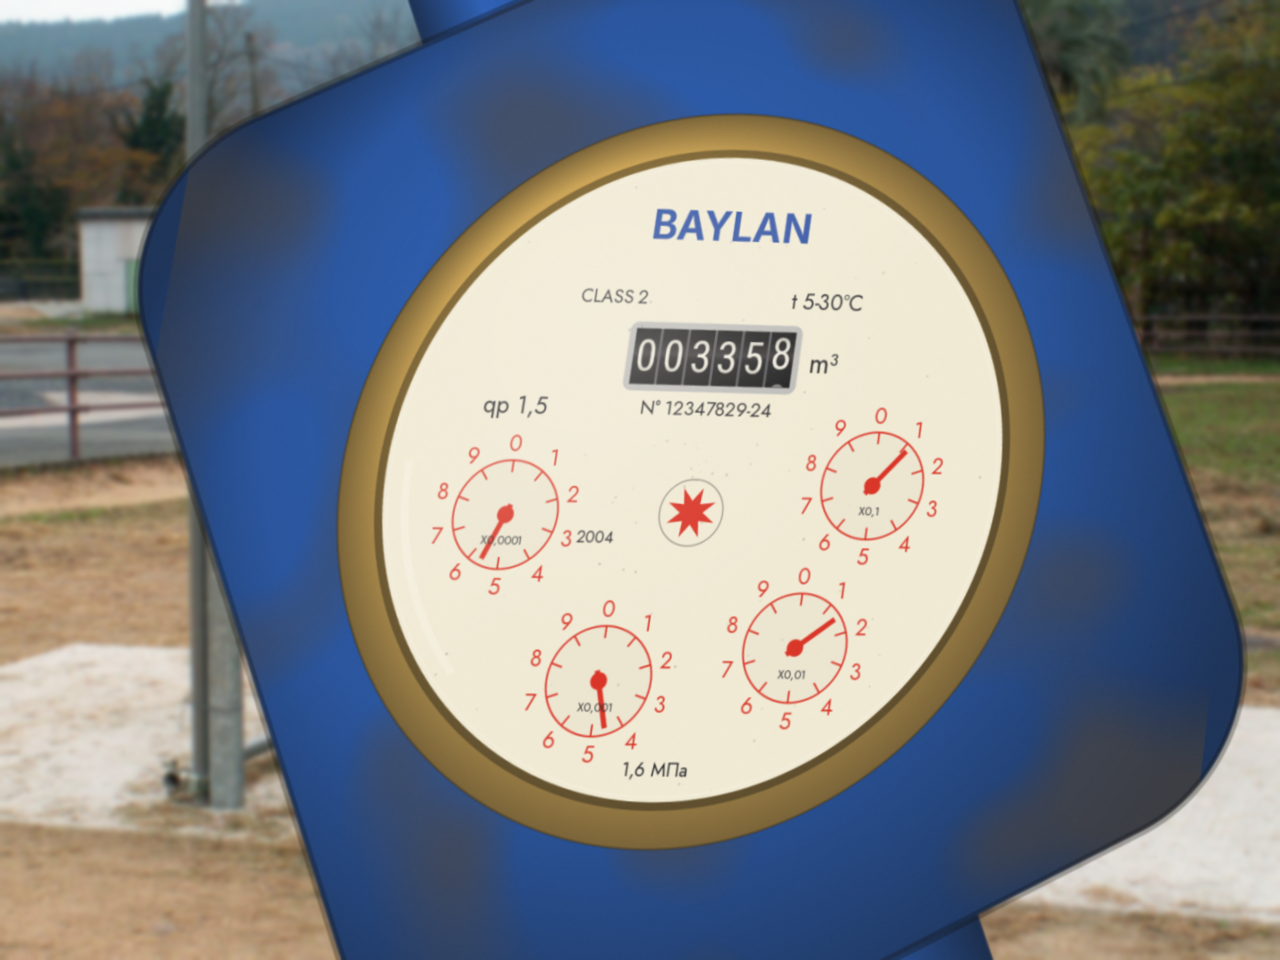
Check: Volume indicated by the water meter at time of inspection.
3358.1145 m³
